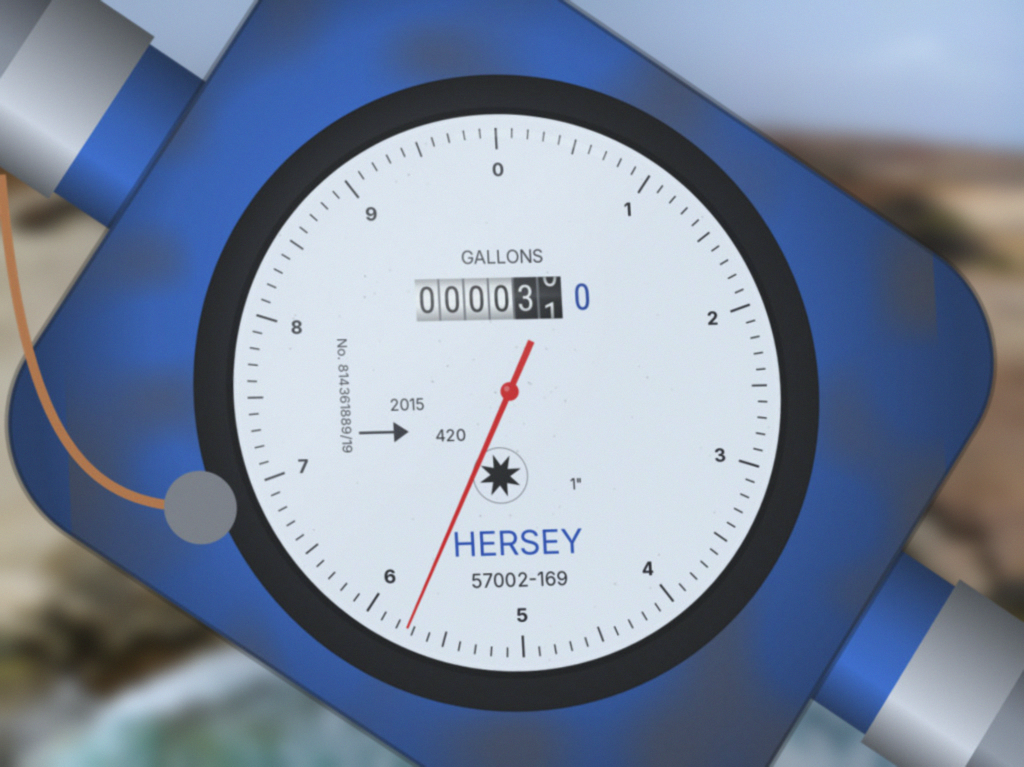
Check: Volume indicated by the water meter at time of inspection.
305.7 gal
